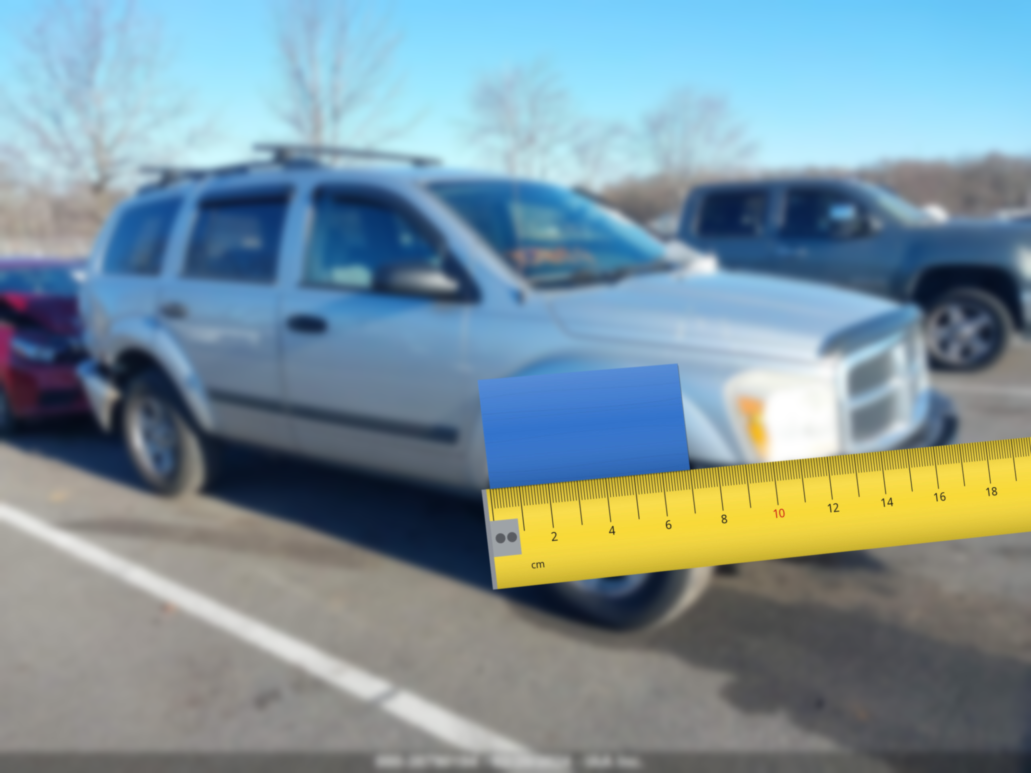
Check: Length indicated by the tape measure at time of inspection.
7 cm
